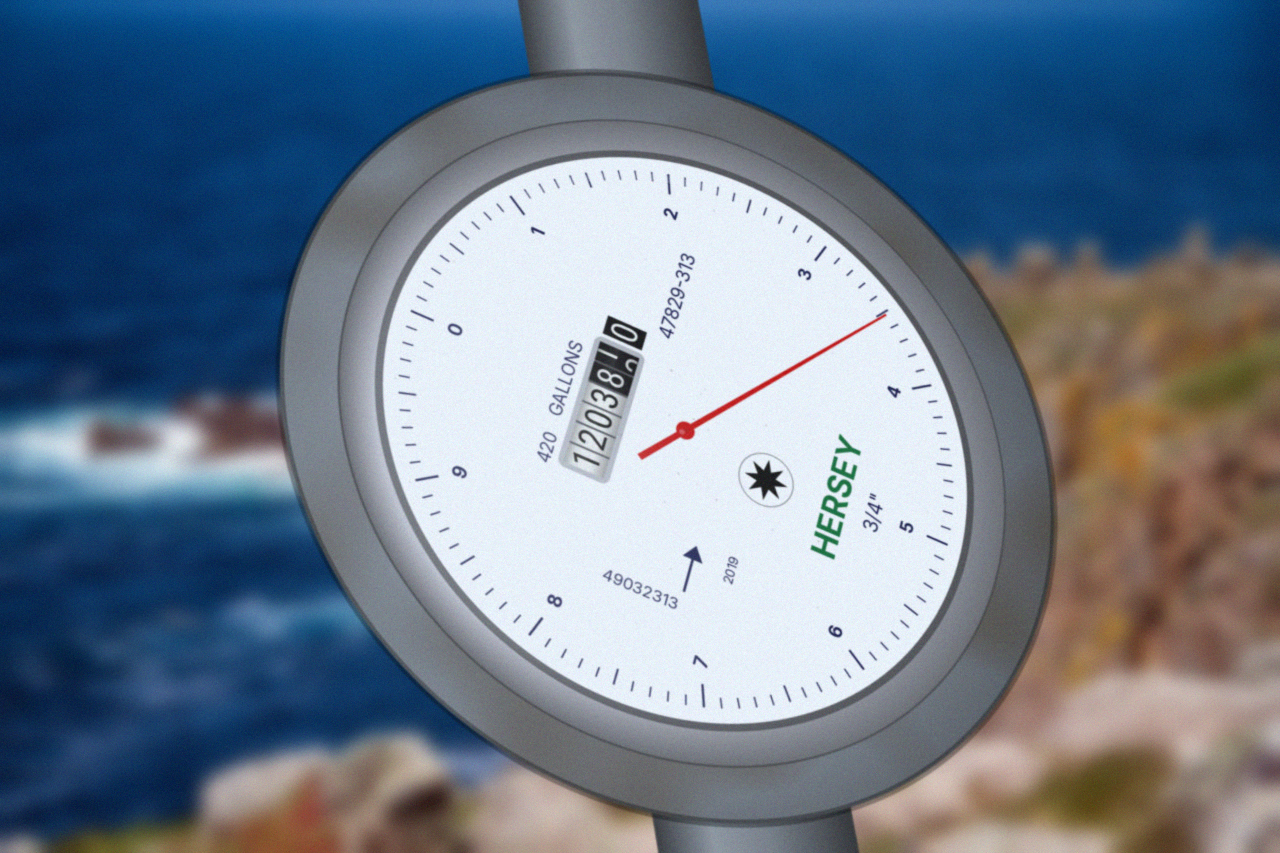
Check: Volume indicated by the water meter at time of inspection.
1203813.5 gal
